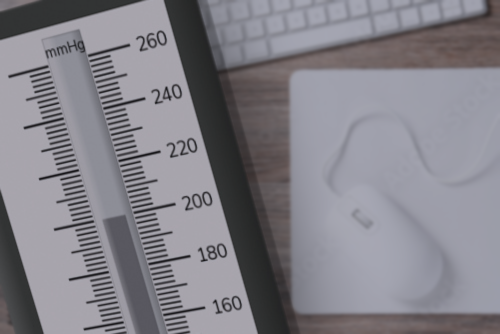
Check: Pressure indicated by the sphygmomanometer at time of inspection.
200 mmHg
